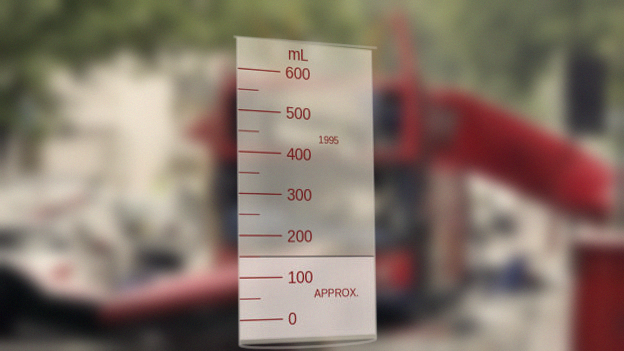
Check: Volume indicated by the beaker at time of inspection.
150 mL
